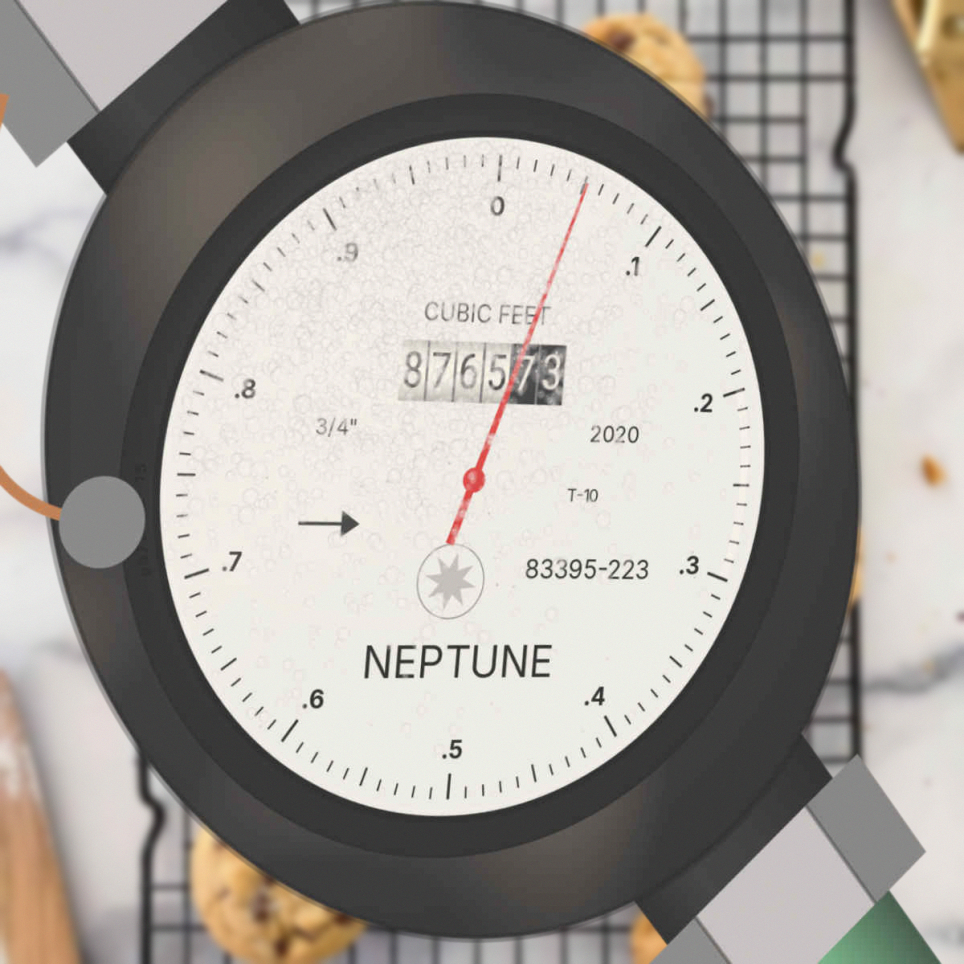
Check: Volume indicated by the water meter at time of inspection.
876573.05 ft³
